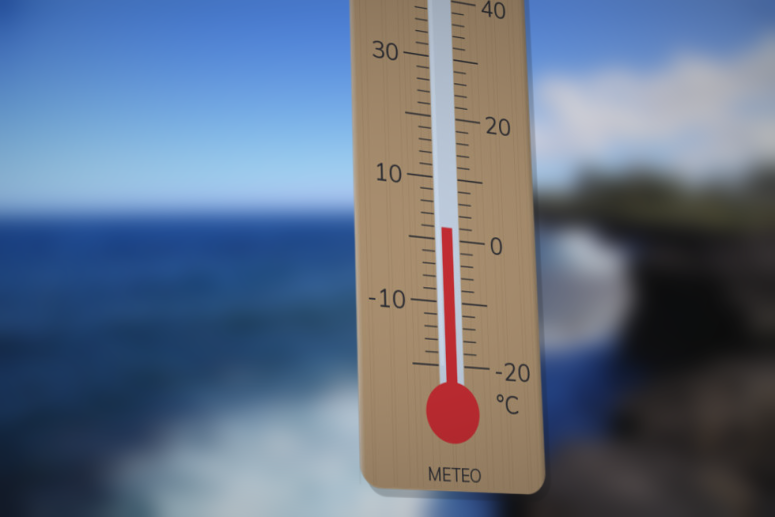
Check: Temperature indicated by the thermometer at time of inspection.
2 °C
